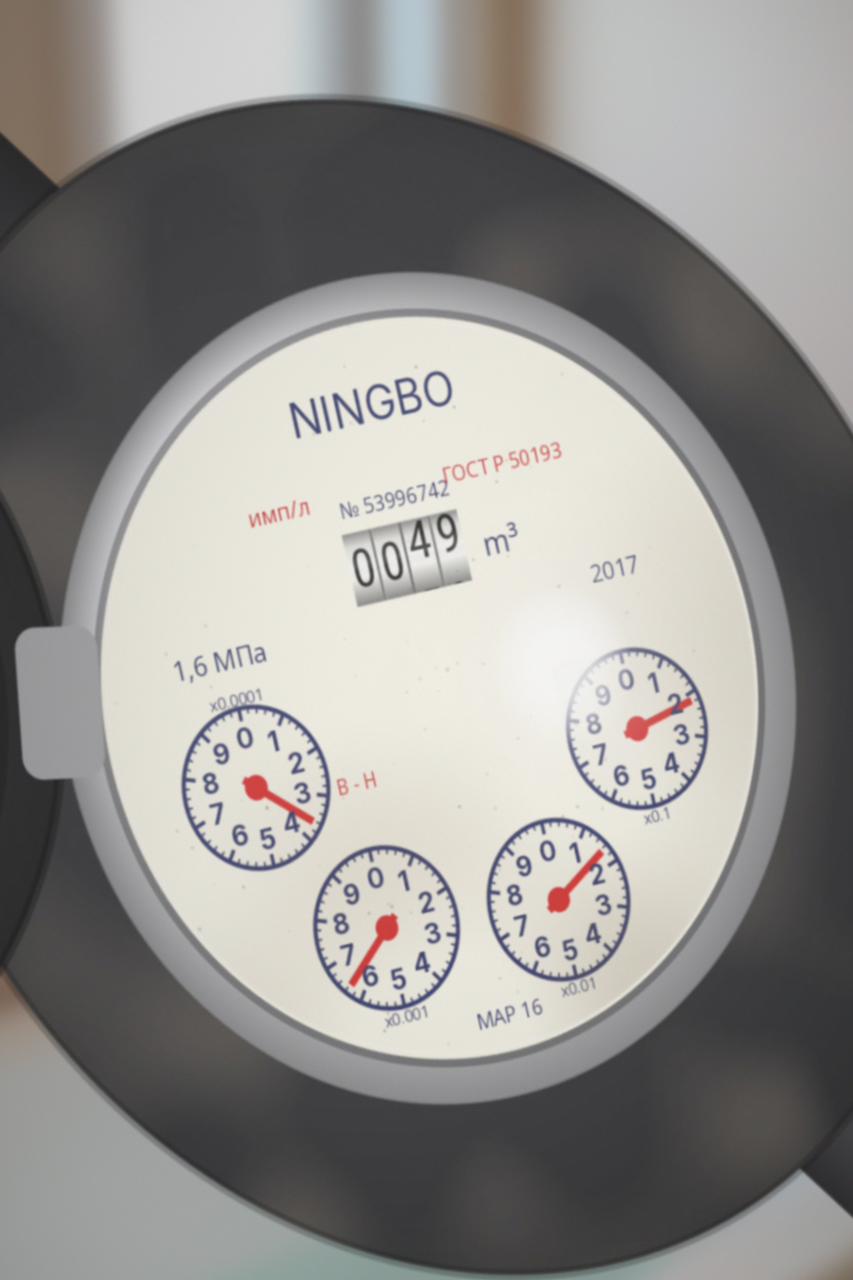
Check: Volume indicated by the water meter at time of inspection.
49.2163 m³
